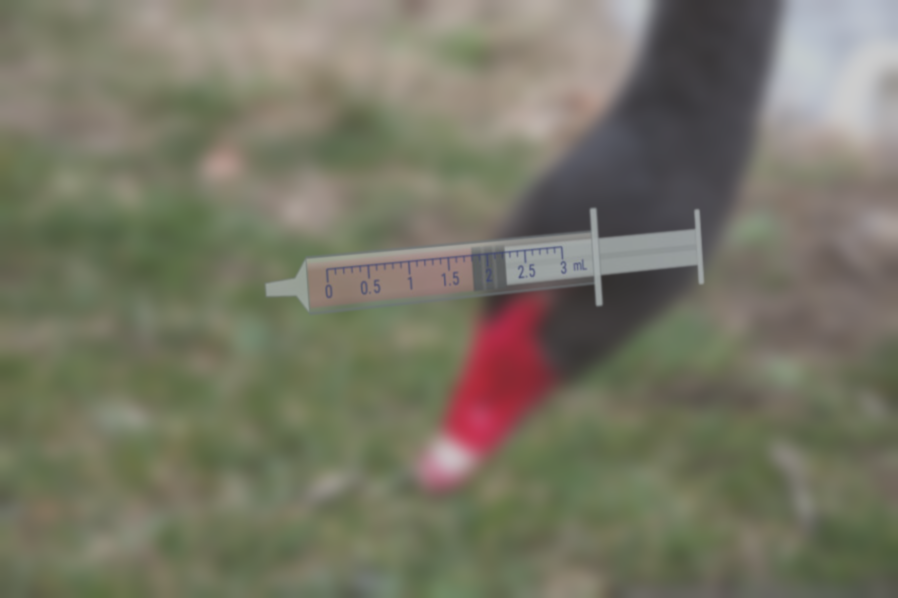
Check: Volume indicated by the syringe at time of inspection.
1.8 mL
